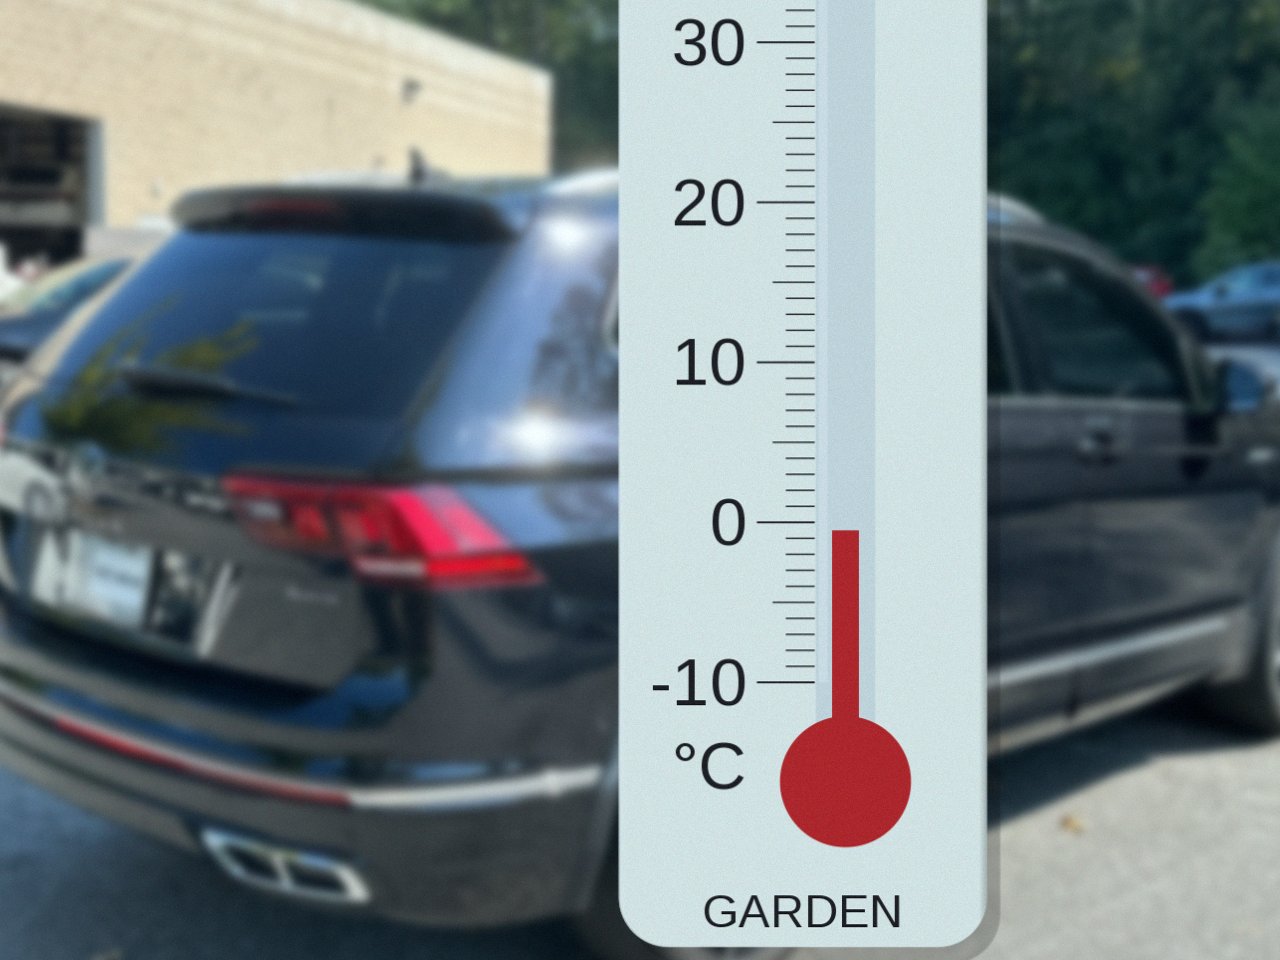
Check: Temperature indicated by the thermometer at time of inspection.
-0.5 °C
